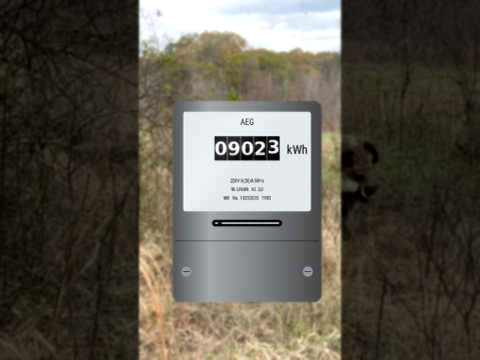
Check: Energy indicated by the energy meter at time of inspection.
9023 kWh
